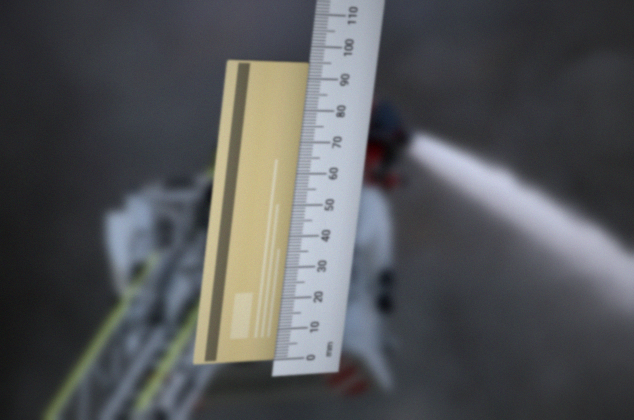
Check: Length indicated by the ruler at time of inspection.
95 mm
